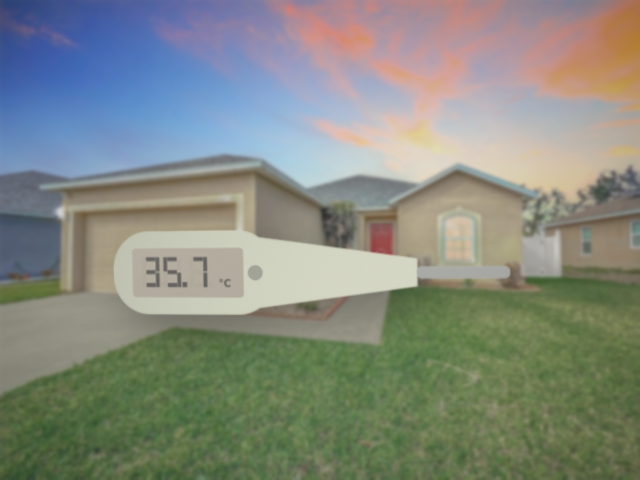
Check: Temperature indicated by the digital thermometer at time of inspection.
35.7 °C
